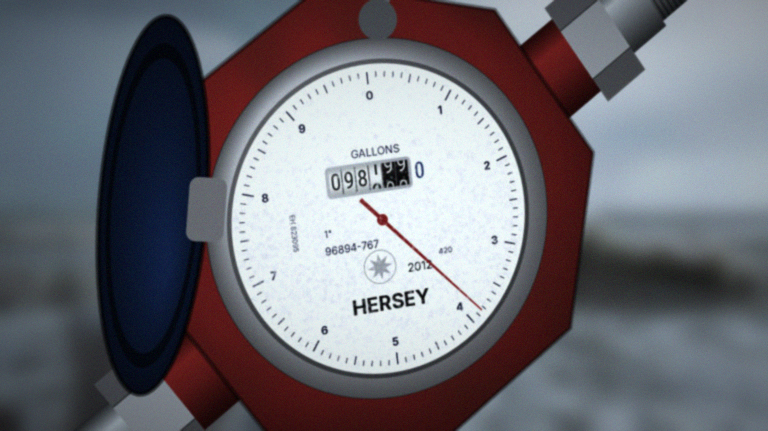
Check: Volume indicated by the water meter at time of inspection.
981993.8 gal
